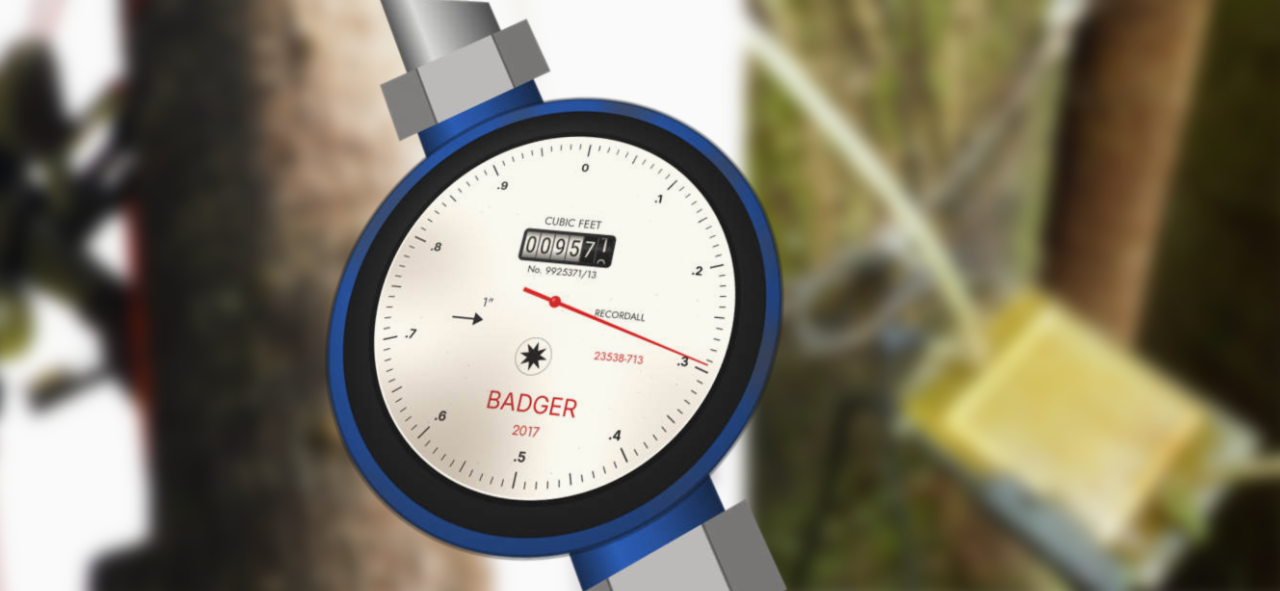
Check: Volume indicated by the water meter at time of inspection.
9571.29 ft³
